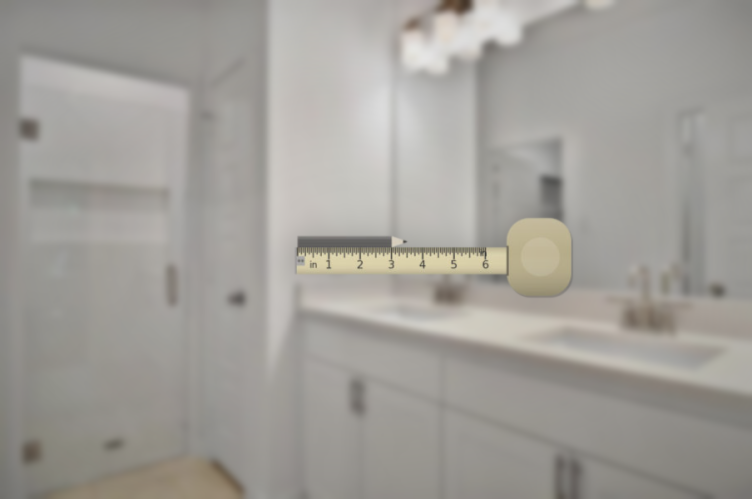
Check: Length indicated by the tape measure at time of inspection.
3.5 in
